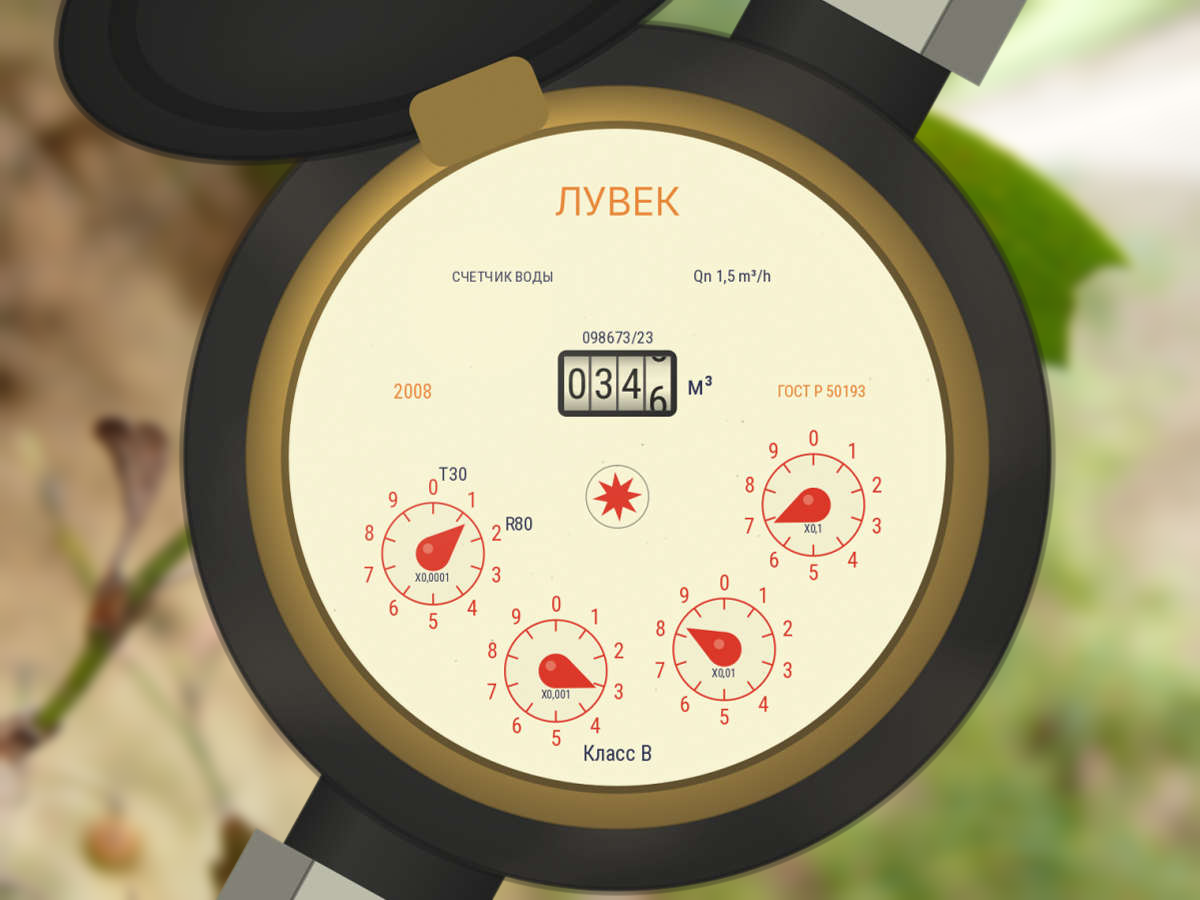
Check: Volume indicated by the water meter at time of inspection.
345.6831 m³
